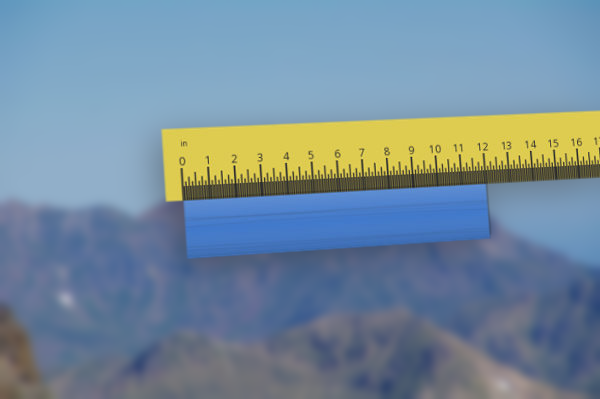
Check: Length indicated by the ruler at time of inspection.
12 in
